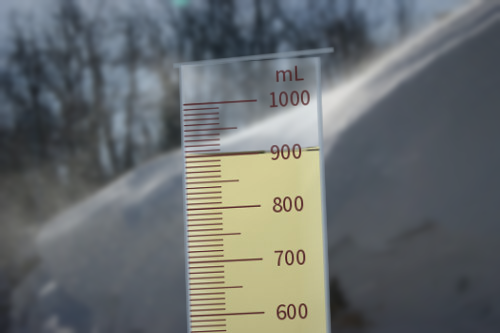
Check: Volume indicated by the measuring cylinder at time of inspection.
900 mL
